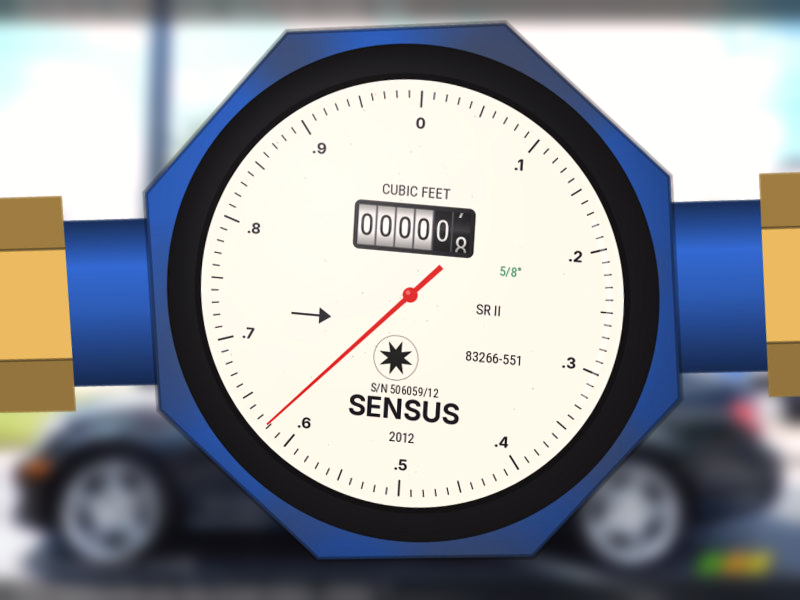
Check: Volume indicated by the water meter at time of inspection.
7.62 ft³
